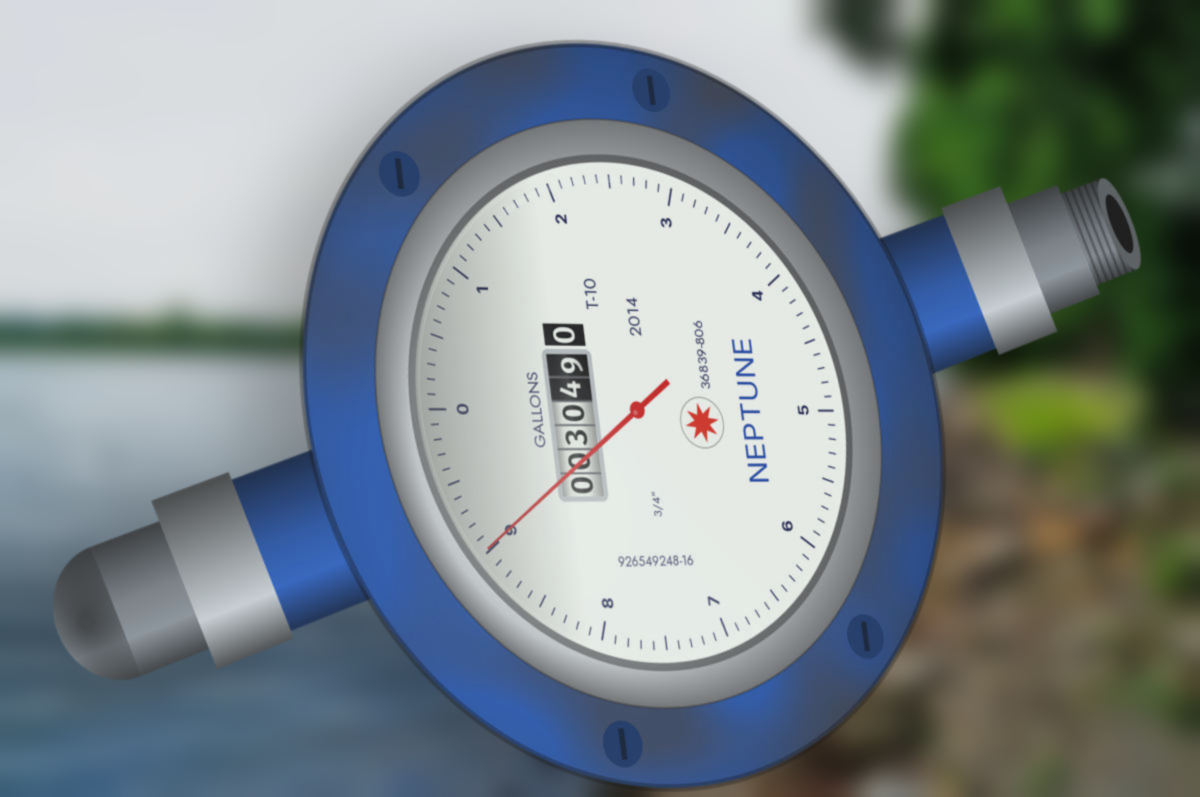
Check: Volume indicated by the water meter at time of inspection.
30489.0 gal
